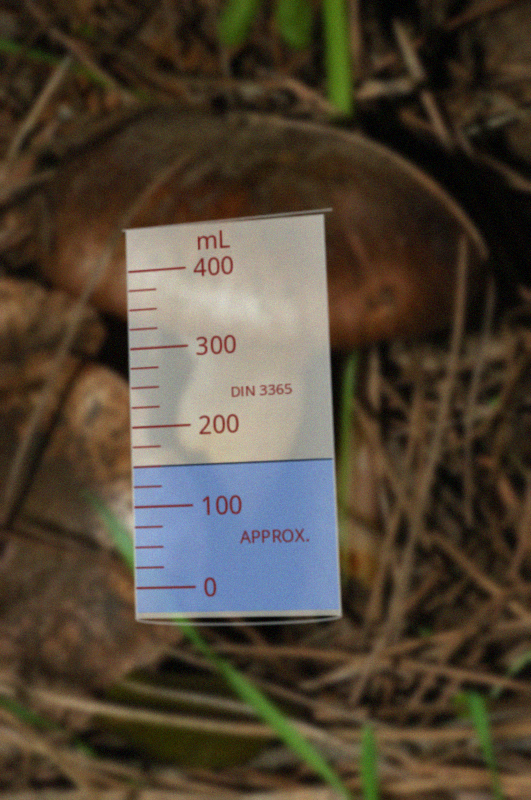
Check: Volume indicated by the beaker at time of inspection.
150 mL
